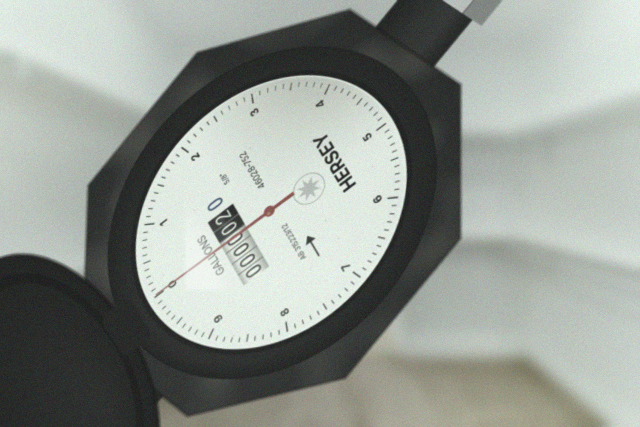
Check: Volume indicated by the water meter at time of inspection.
20.0 gal
